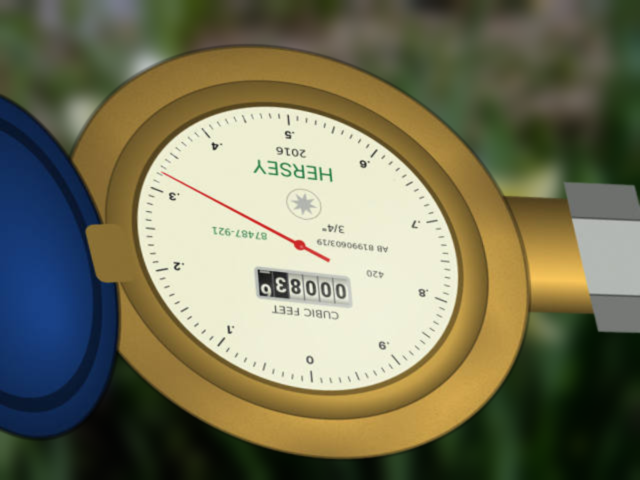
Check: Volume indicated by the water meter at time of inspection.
836.32 ft³
